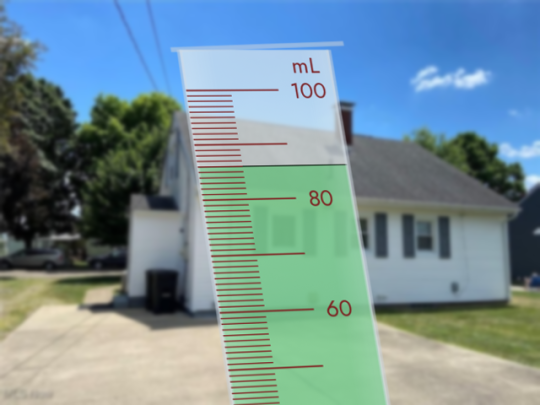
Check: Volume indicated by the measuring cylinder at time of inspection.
86 mL
